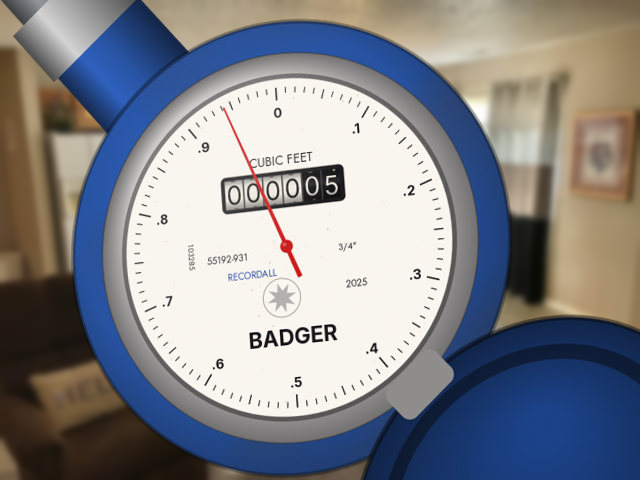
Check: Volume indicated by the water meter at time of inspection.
4.94 ft³
